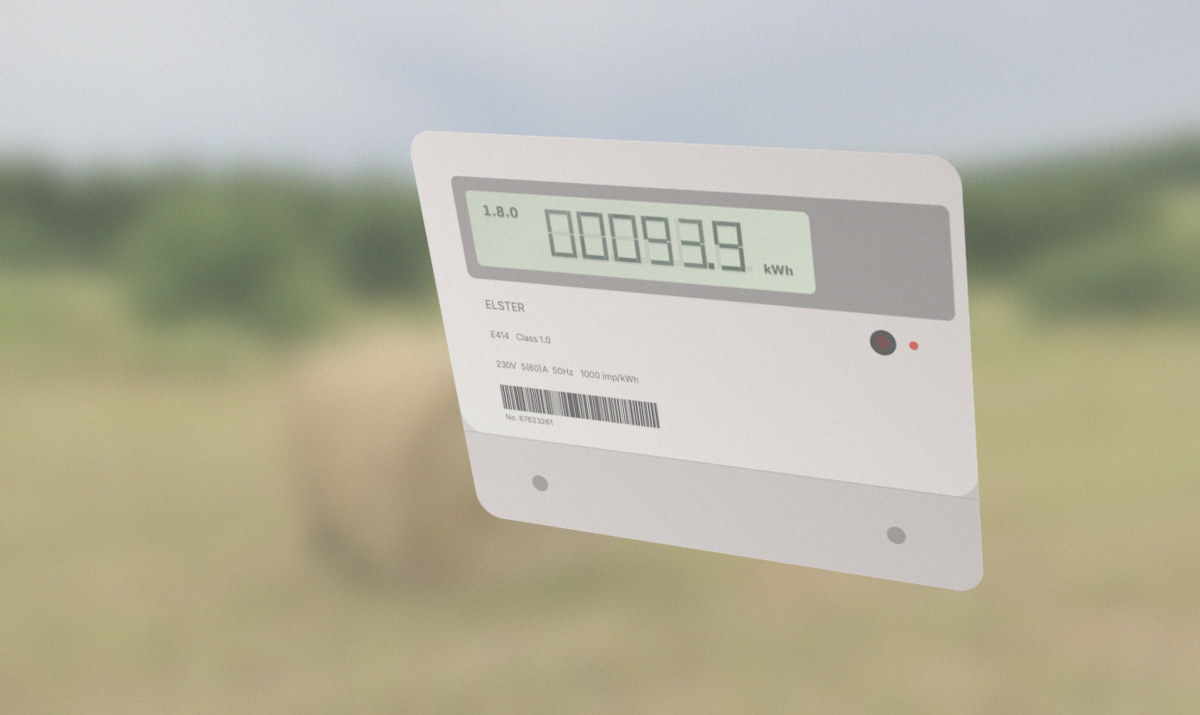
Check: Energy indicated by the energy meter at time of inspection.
93.9 kWh
